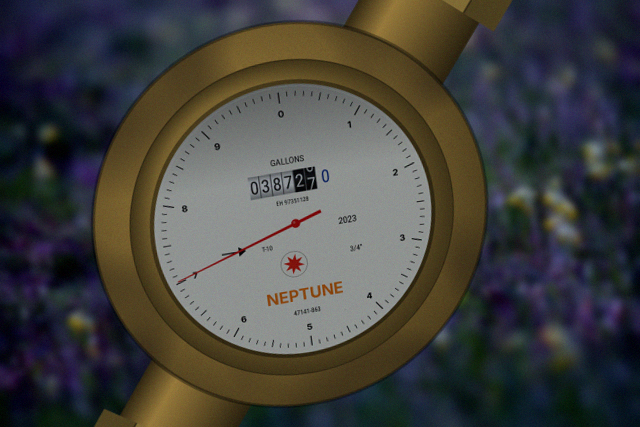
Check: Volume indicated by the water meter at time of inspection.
387267.0 gal
